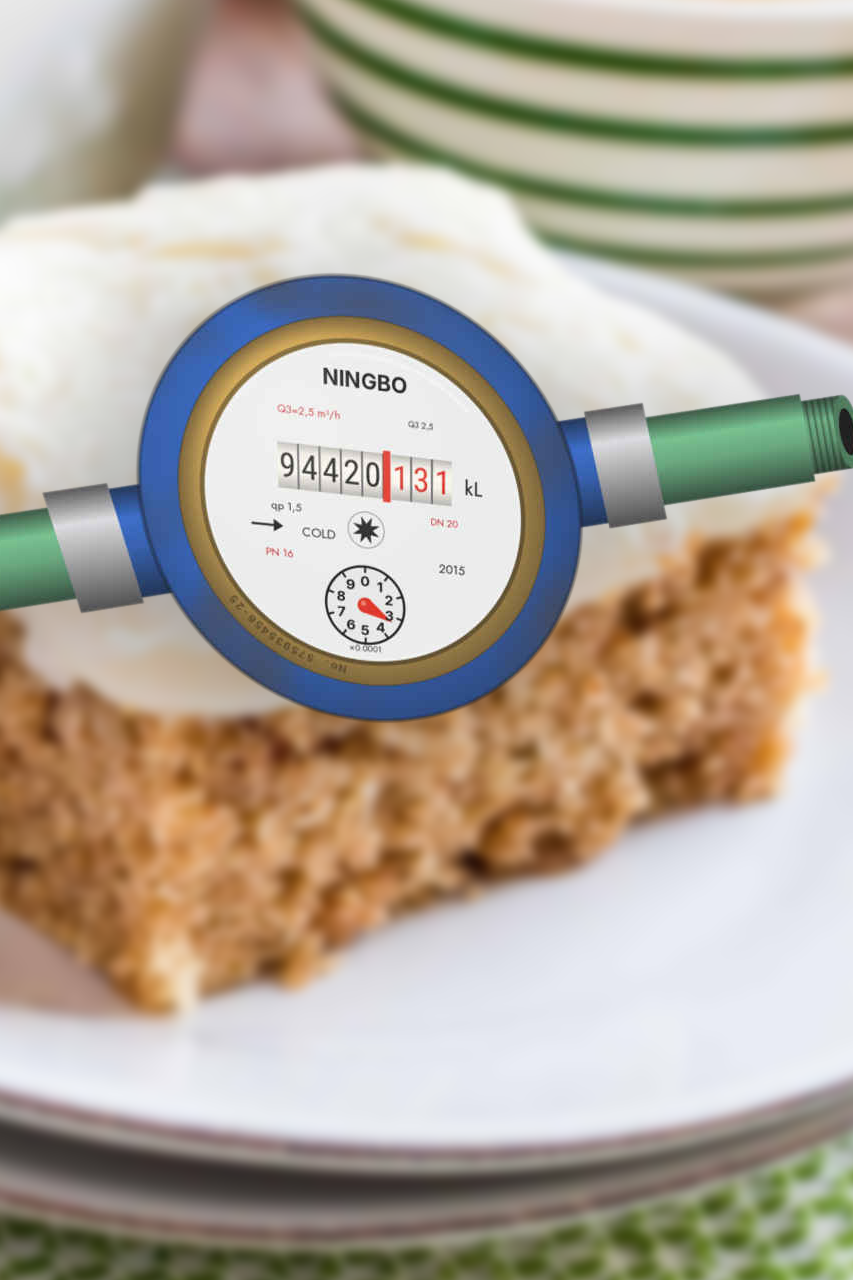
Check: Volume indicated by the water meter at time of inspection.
94420.1313 kL
